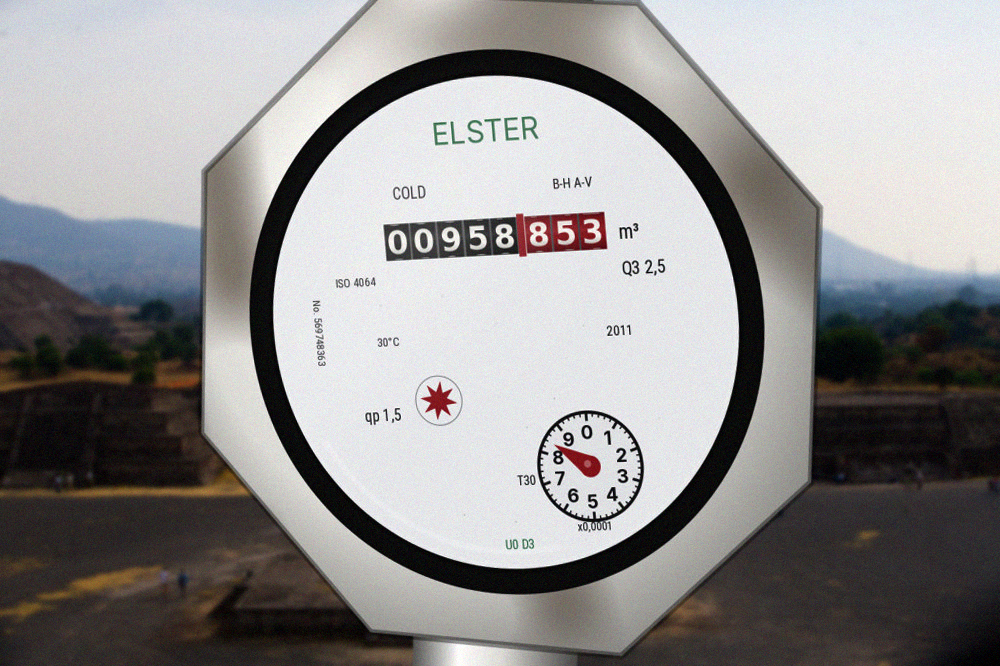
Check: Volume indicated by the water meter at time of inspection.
958.8538 m³
